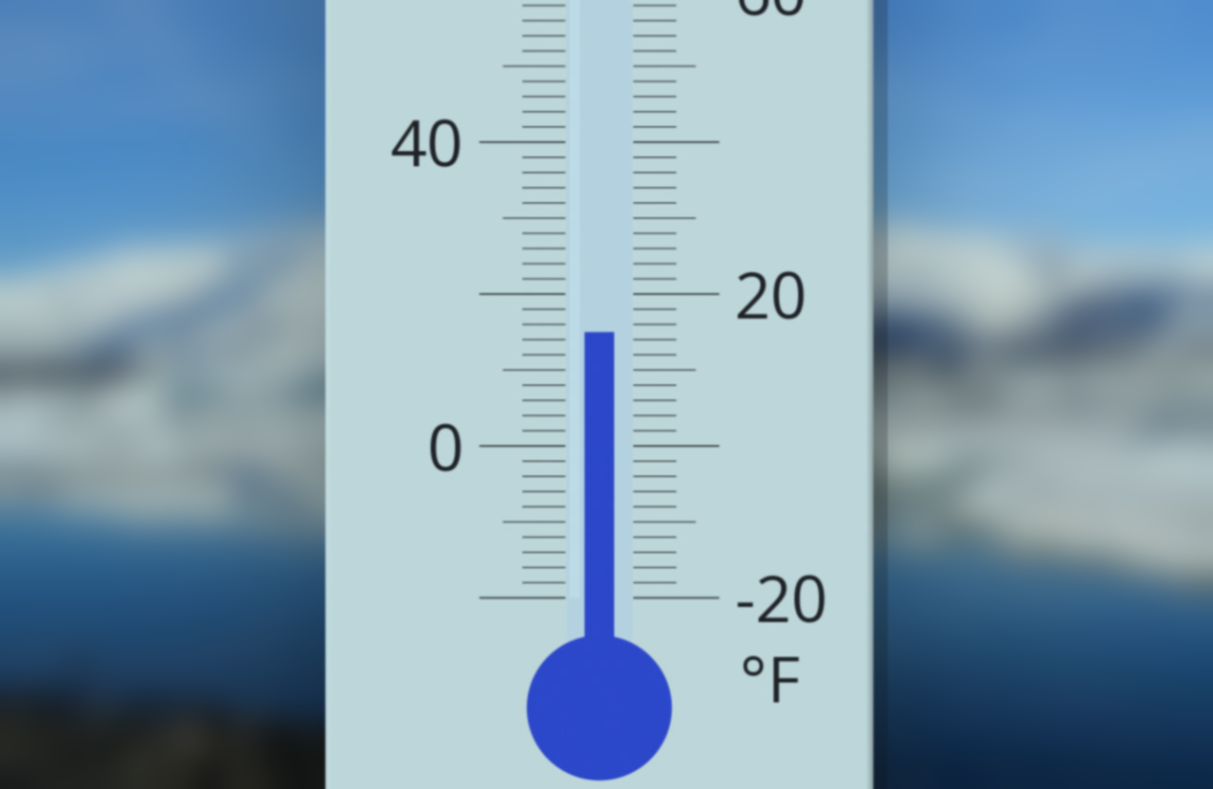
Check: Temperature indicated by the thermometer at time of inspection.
15 °F
